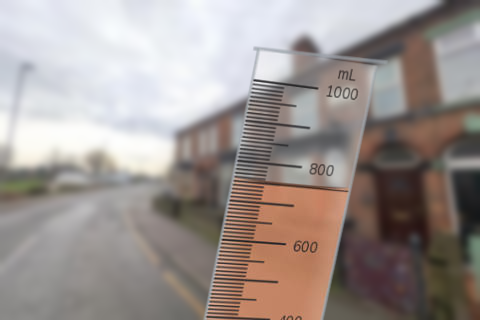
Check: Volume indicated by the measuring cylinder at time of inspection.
750 mL
